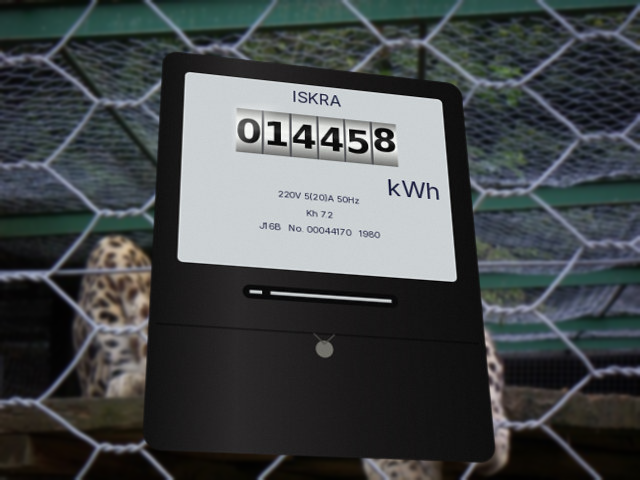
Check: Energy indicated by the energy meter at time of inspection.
14458 kWh
